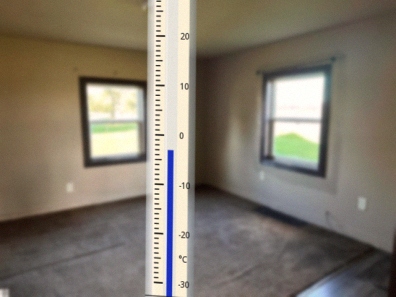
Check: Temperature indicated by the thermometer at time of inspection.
-3 °C
